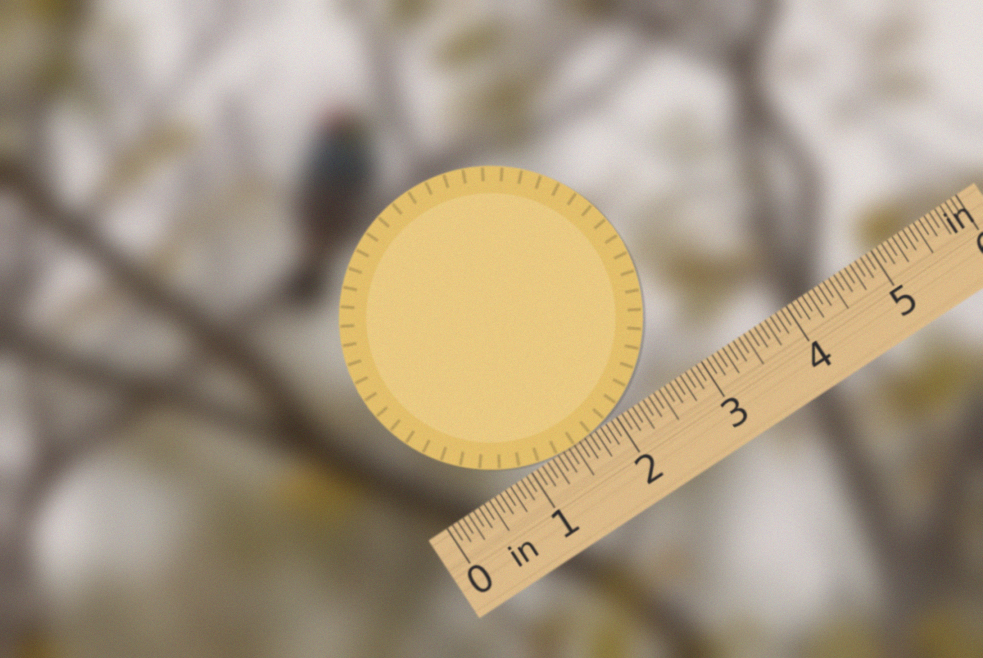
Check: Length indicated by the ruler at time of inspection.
3 in
